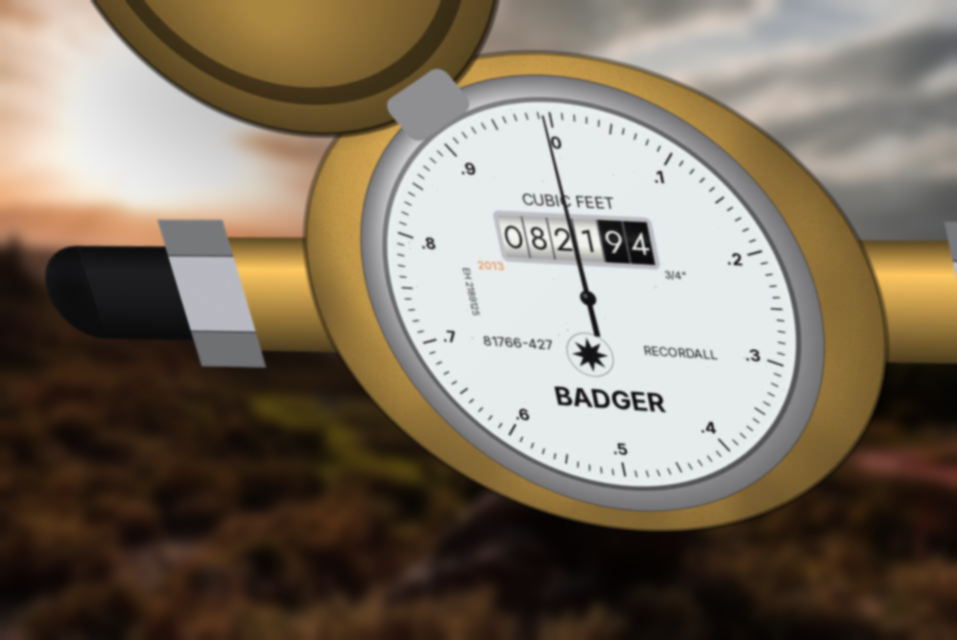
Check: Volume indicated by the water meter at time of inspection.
82193.99 ft³
